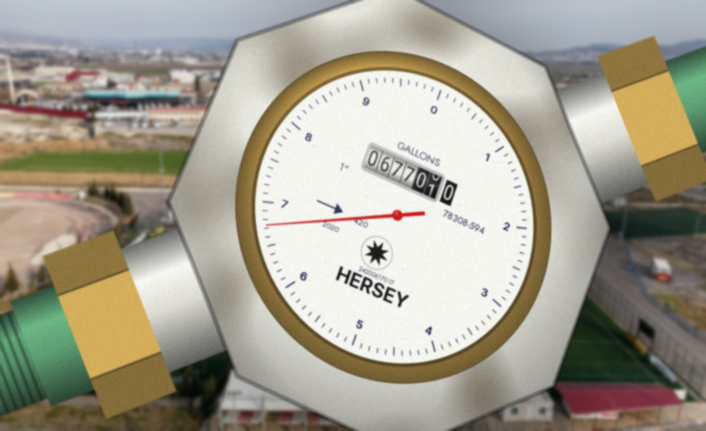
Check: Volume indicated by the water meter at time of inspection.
677006.7 gal
